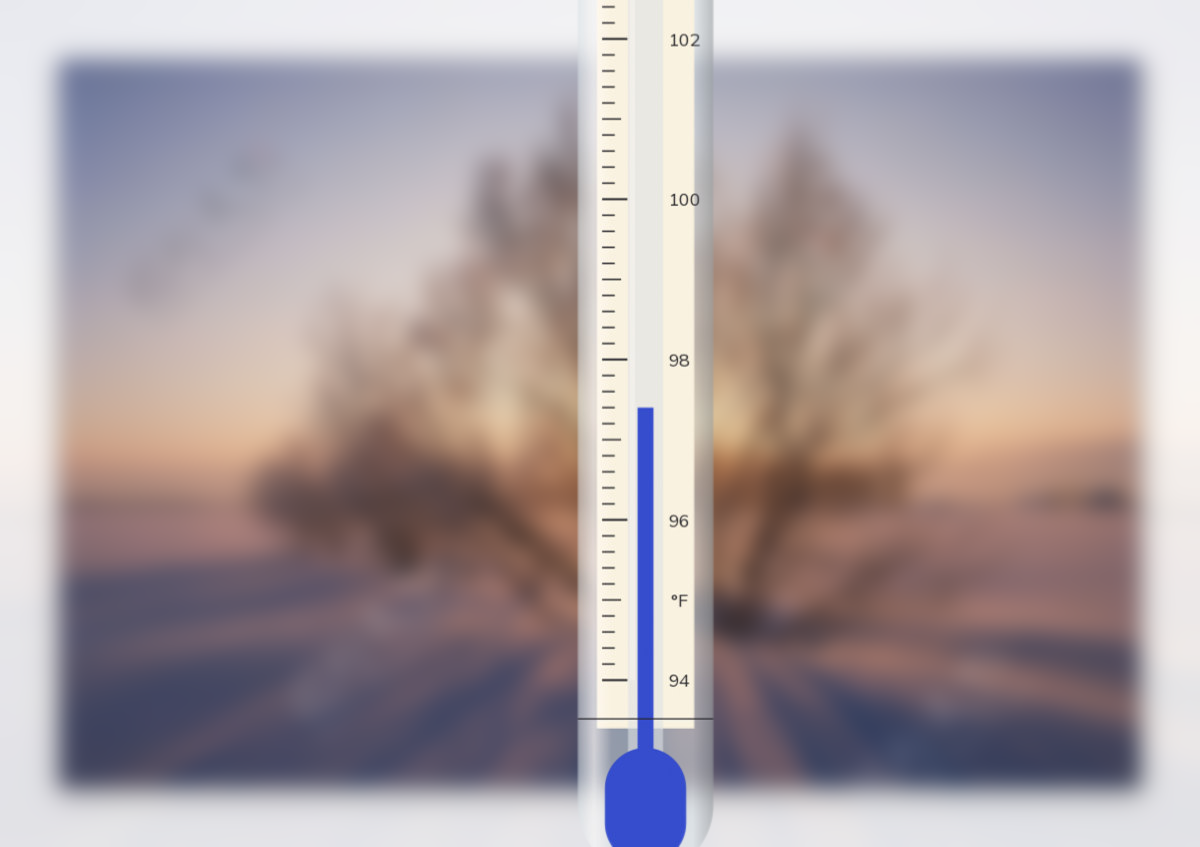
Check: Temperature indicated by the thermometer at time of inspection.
97.4 °F
